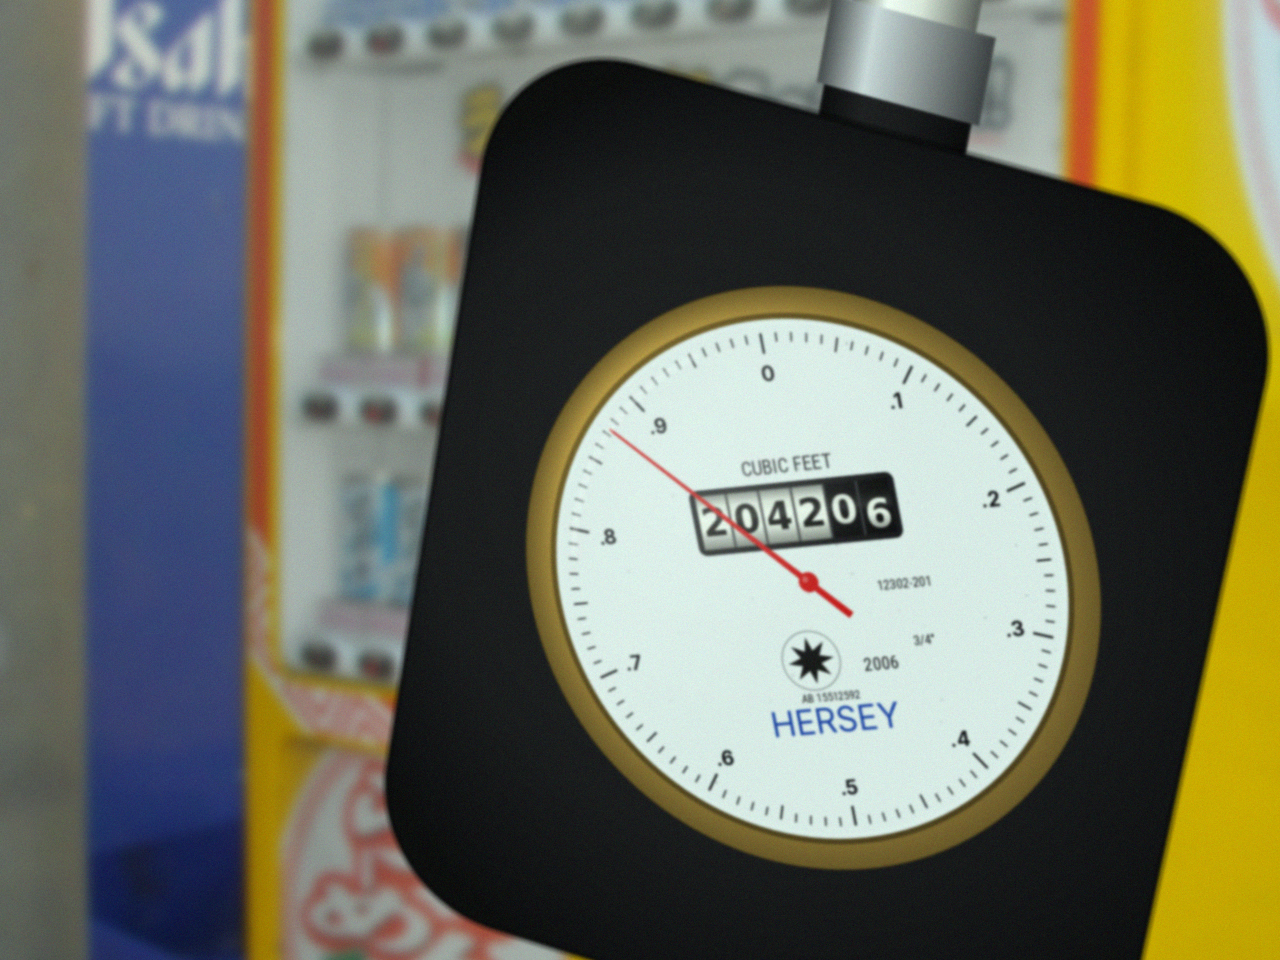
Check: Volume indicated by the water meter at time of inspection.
204205.87 ft³
